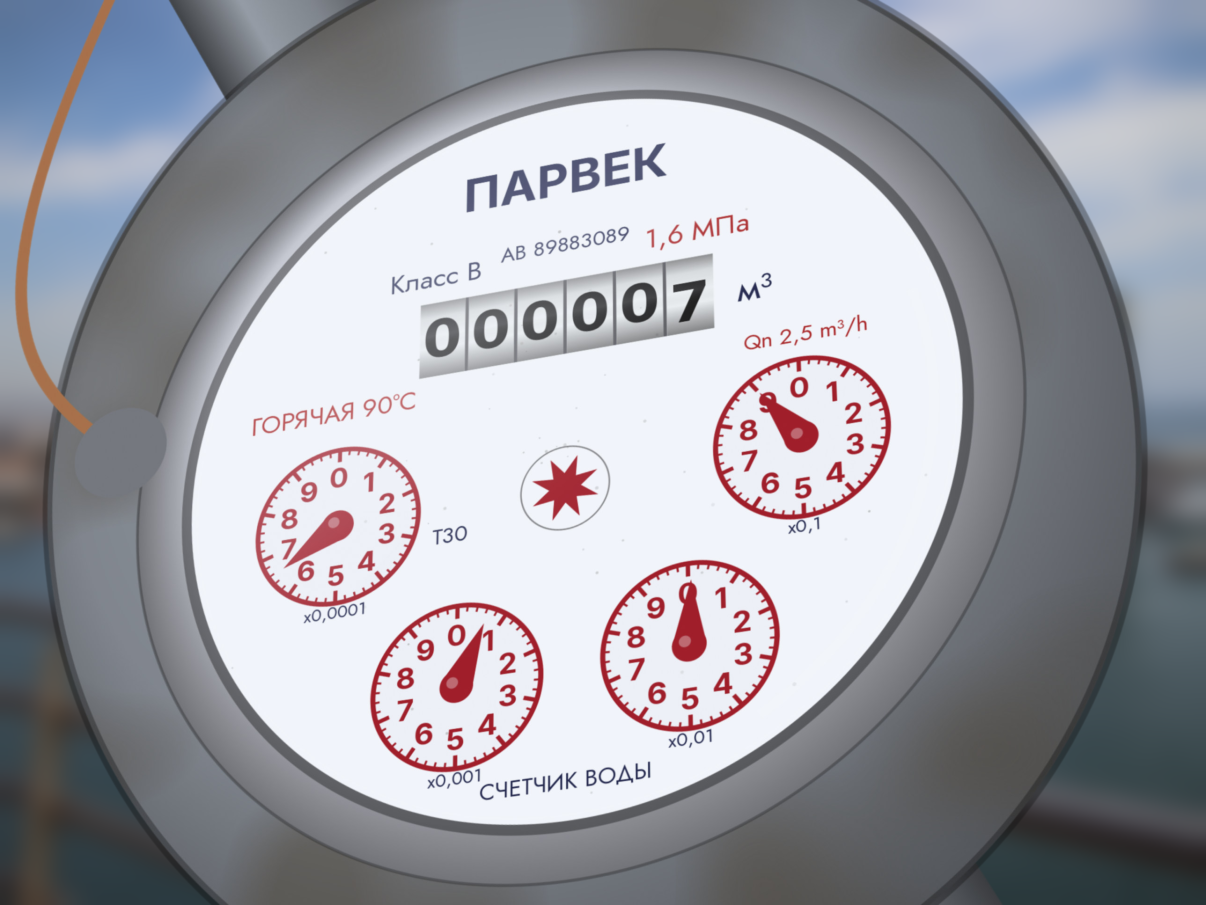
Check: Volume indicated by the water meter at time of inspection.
6.9006 m³
